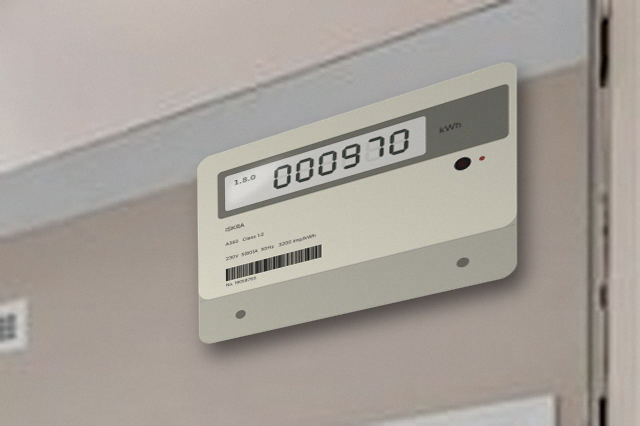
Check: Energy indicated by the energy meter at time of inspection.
970 kWh
